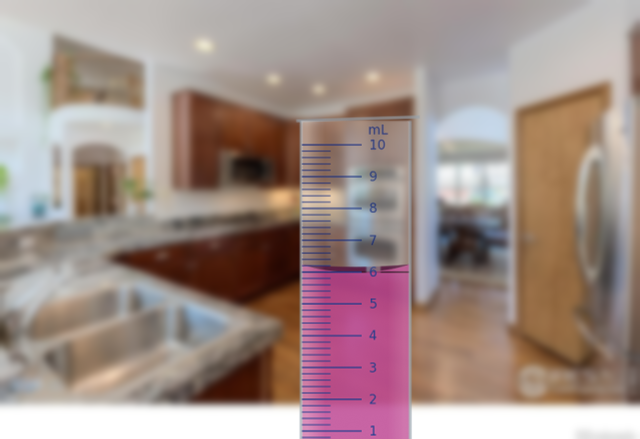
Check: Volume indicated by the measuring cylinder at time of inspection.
6 mL
